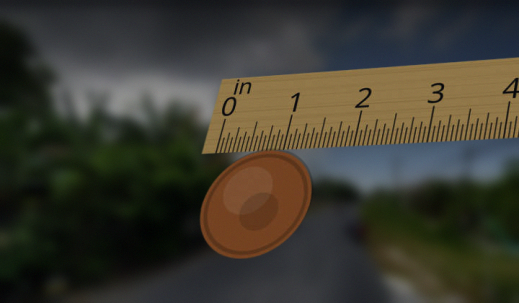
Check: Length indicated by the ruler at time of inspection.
1.5625 in
